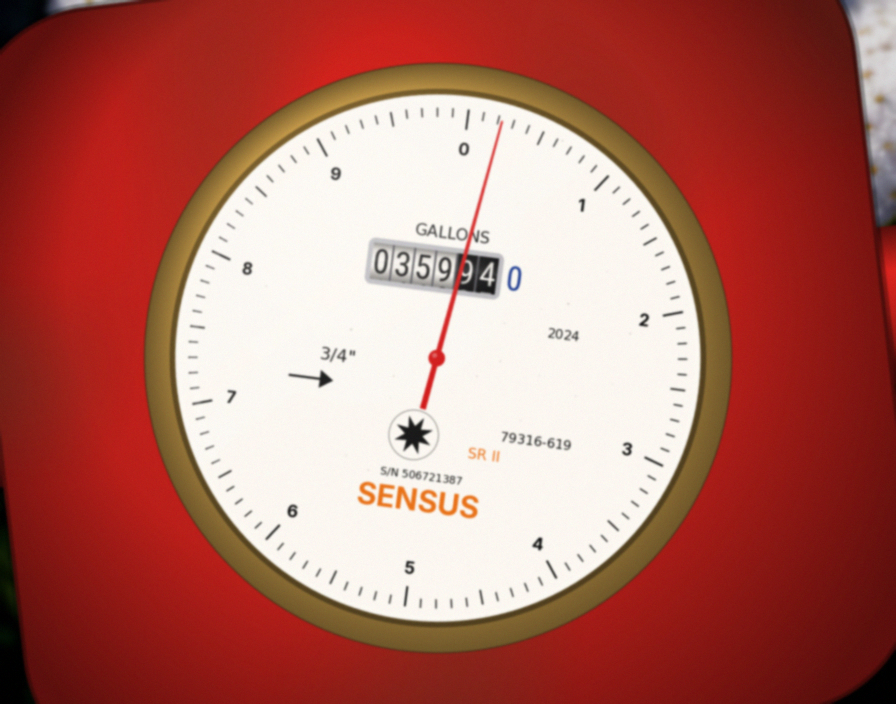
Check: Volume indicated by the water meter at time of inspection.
359940.2 gal
